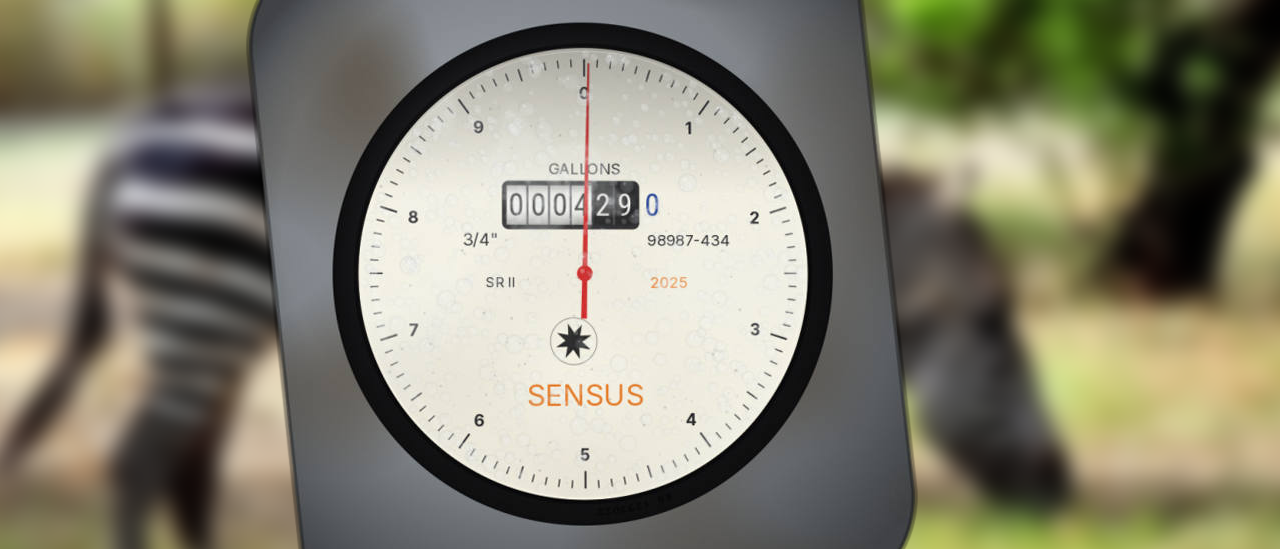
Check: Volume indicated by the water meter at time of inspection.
4290.0 gal
